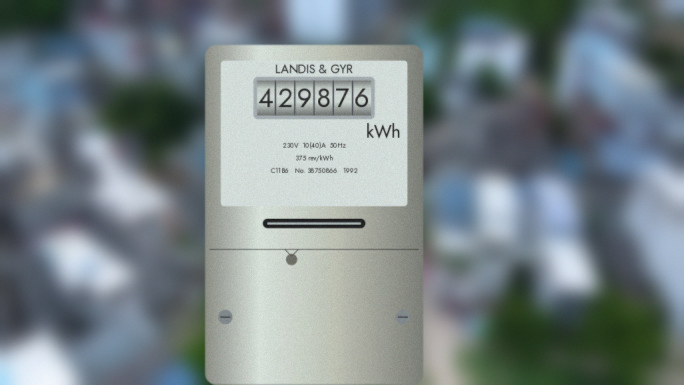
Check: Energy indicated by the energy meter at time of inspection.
429876 kWh
